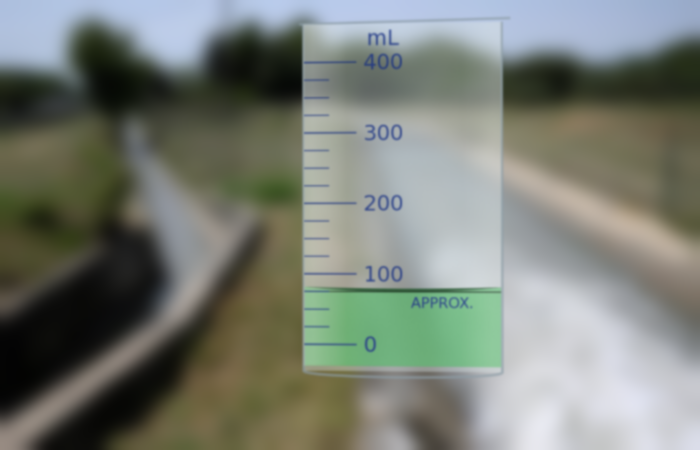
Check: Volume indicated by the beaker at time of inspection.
75 mL
